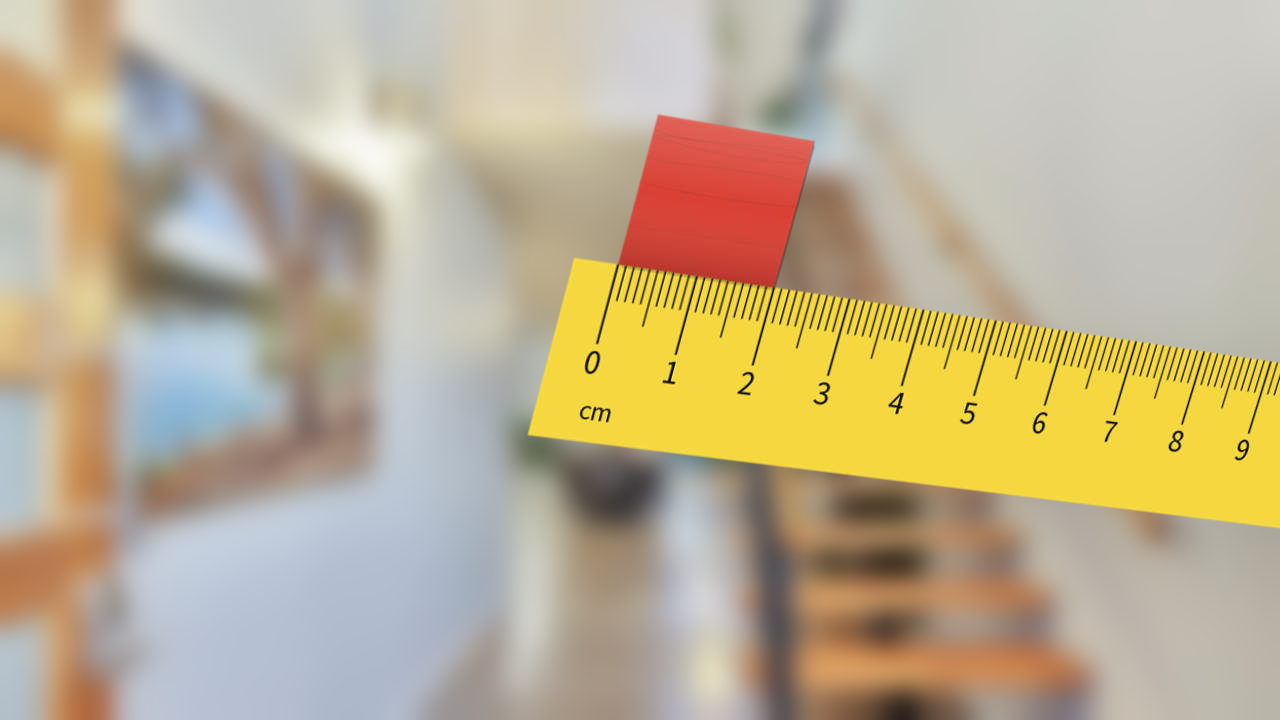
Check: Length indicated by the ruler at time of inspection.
2 cm
